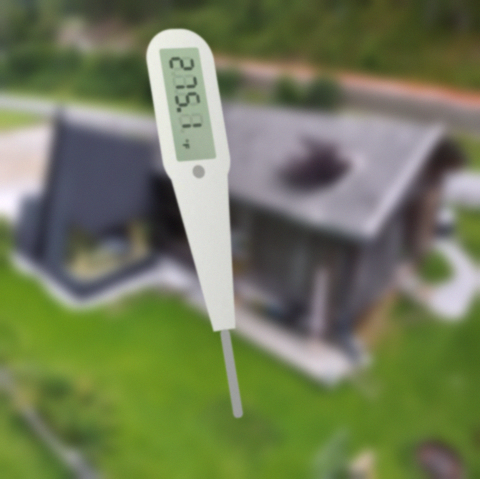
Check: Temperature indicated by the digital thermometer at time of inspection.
275.1 °F
